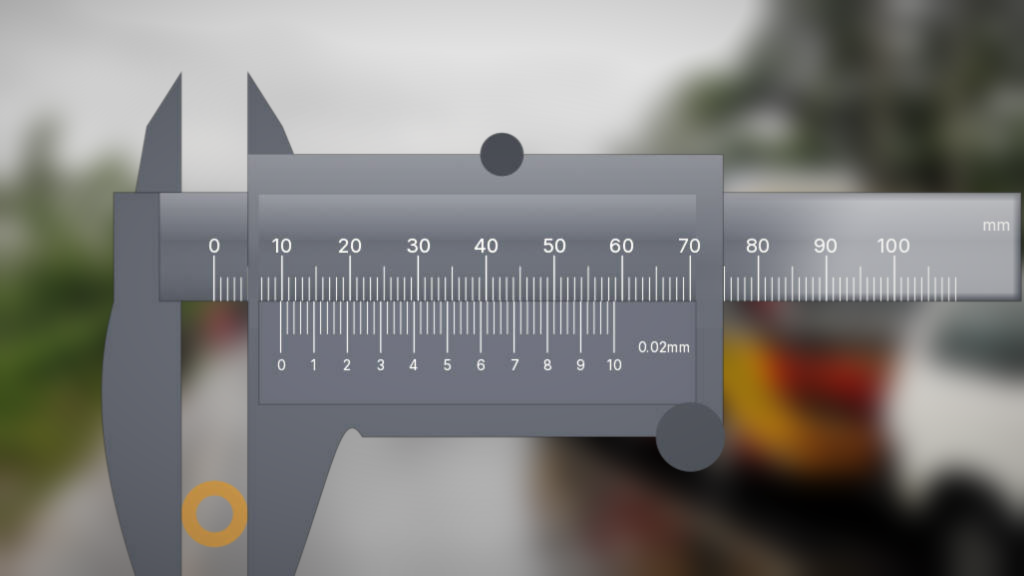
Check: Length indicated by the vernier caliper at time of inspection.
9.8 mm
